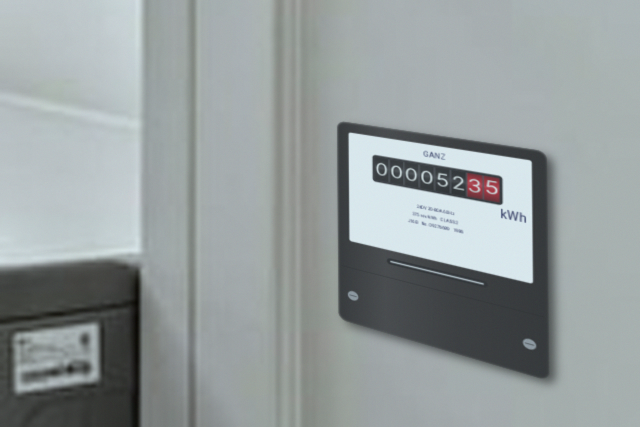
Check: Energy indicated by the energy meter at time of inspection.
52.35 kWh
